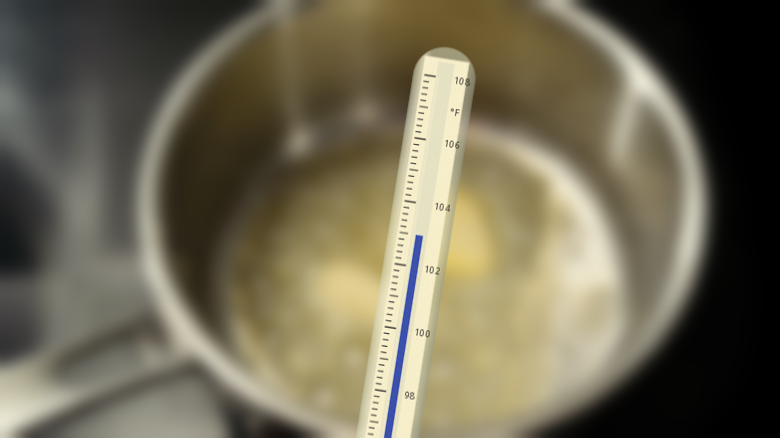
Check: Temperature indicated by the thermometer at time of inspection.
103 °F
